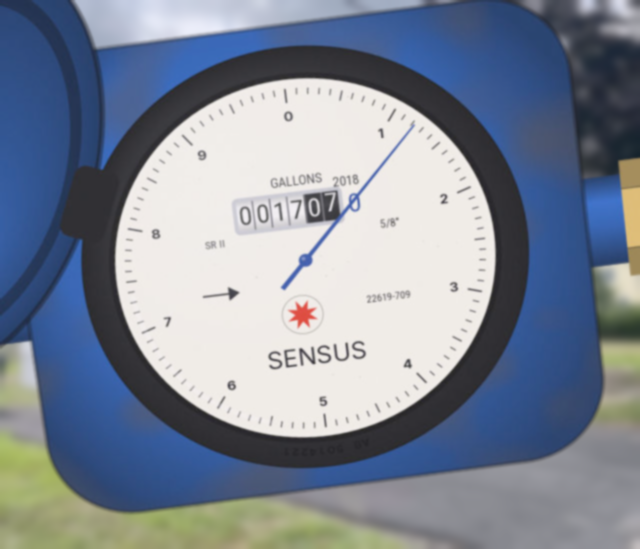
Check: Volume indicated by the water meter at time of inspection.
17071.2 gal
